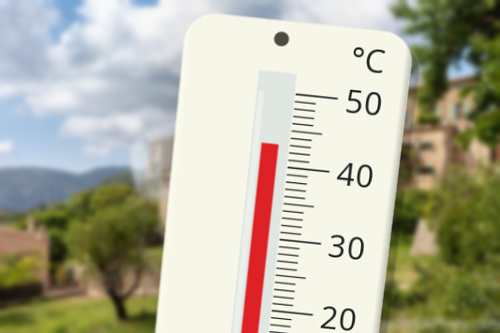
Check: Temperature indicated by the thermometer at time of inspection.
43 °C
